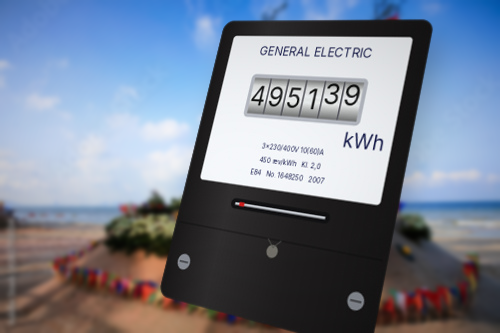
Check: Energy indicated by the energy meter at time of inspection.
495139 kWh
